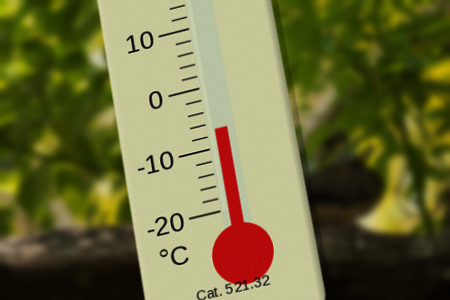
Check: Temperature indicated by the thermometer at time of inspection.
-7 °C
